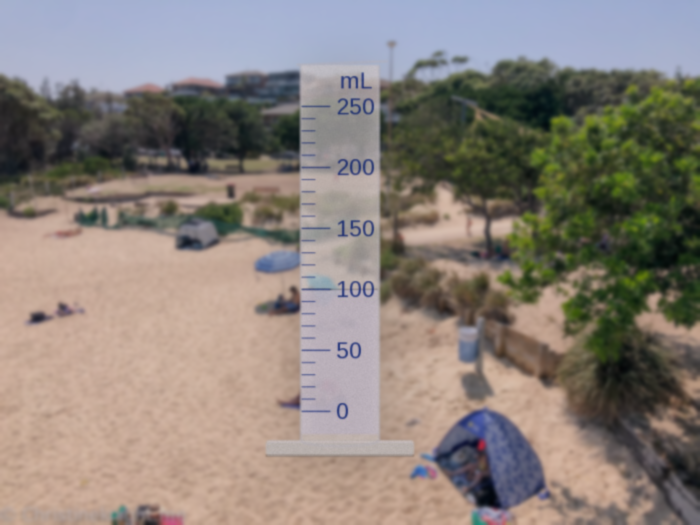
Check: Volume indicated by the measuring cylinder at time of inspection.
100 mL
